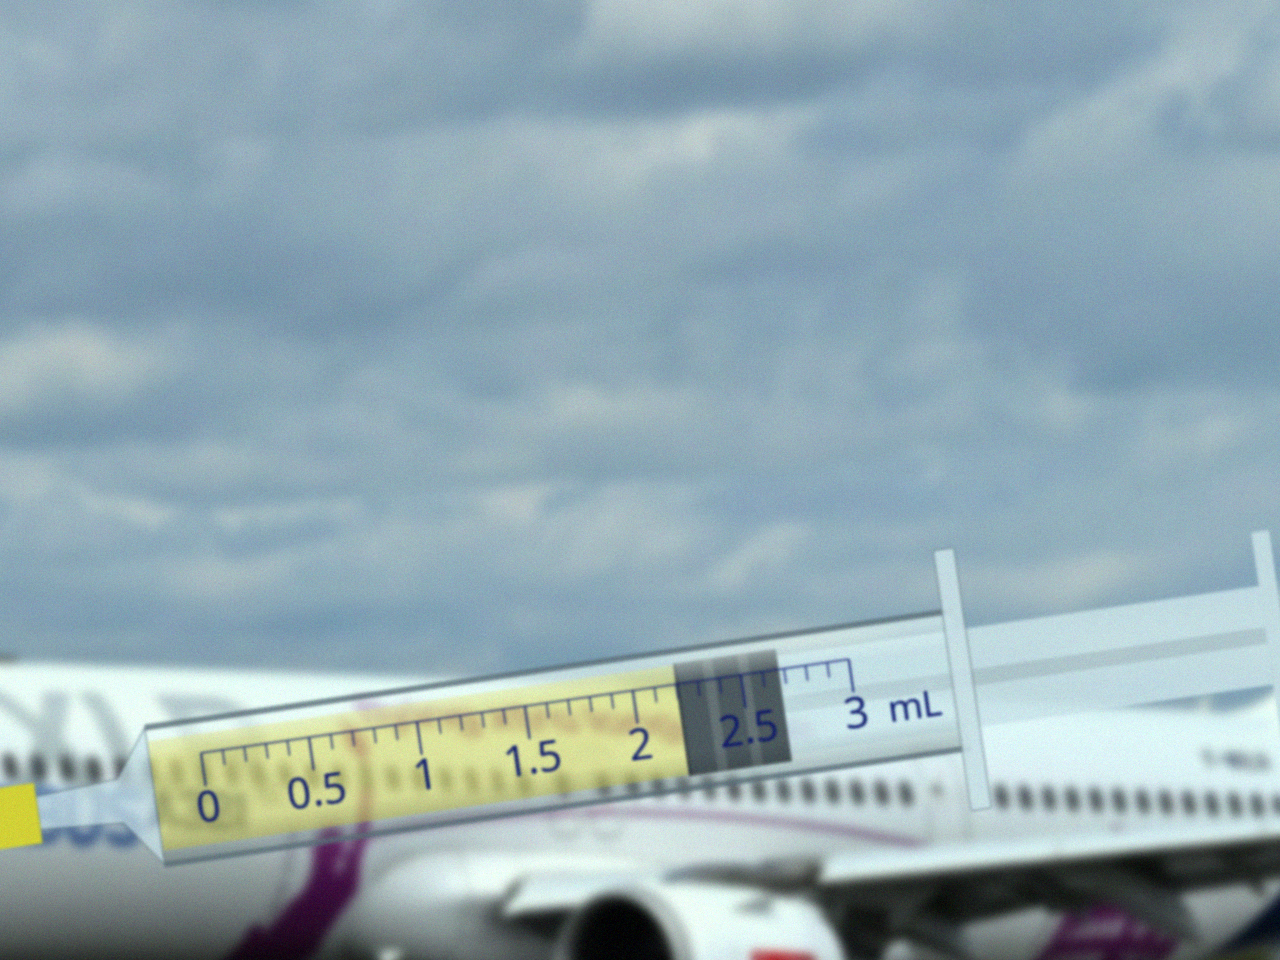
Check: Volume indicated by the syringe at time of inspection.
2.2 mL
